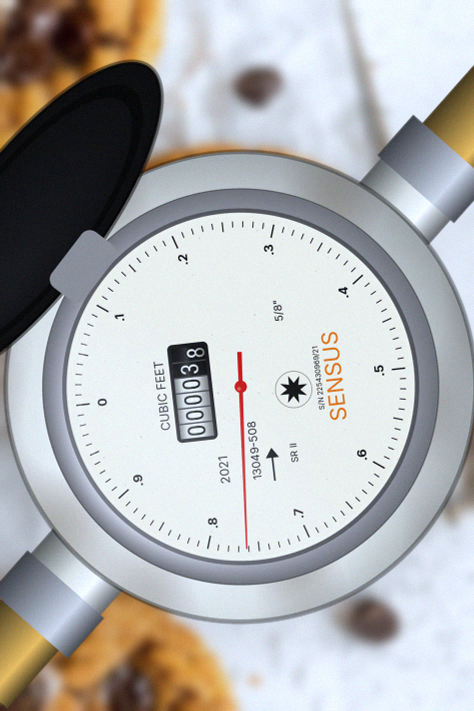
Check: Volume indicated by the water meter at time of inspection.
37.76 ft³
